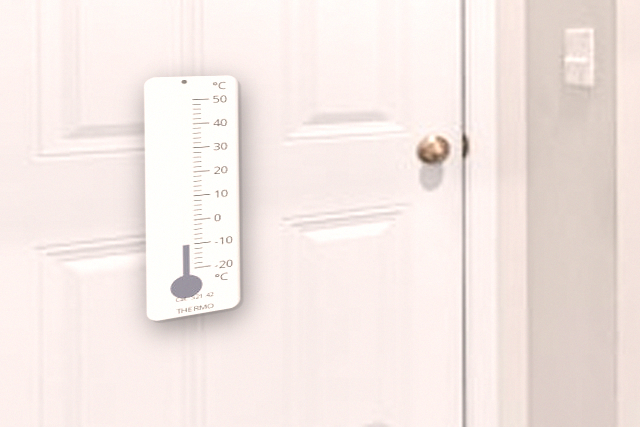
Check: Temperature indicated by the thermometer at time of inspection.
-10 °C
